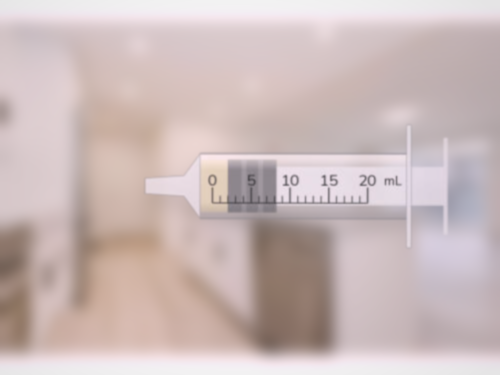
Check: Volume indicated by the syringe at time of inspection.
2 mL
